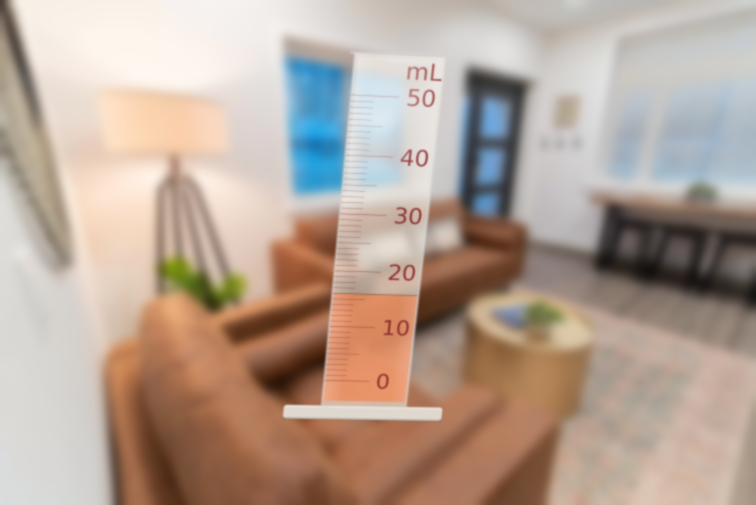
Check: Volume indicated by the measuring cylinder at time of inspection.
16 mL
